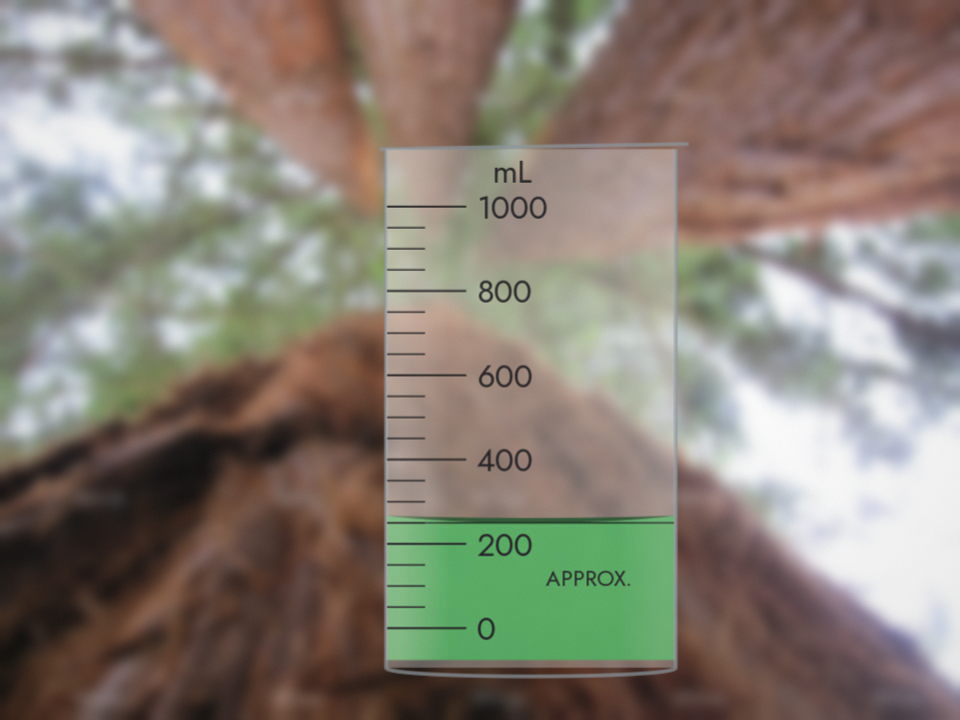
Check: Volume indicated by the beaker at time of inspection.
250 mL
